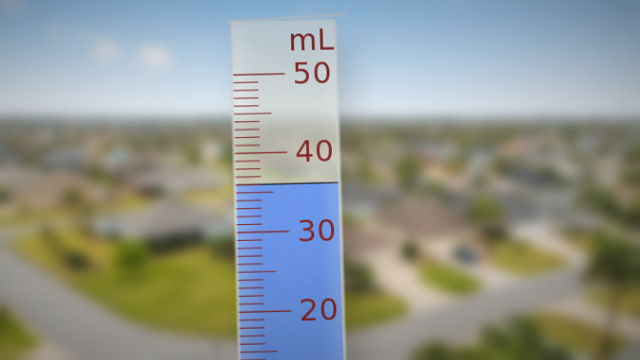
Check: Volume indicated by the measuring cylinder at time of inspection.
36 mL
